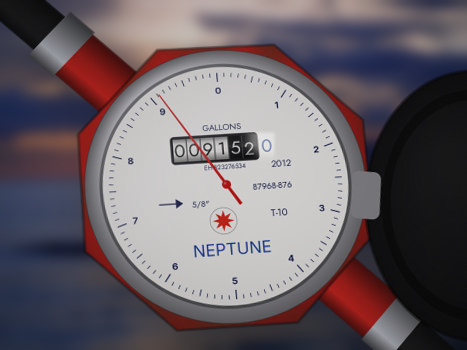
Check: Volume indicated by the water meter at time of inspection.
91519.1 gal
